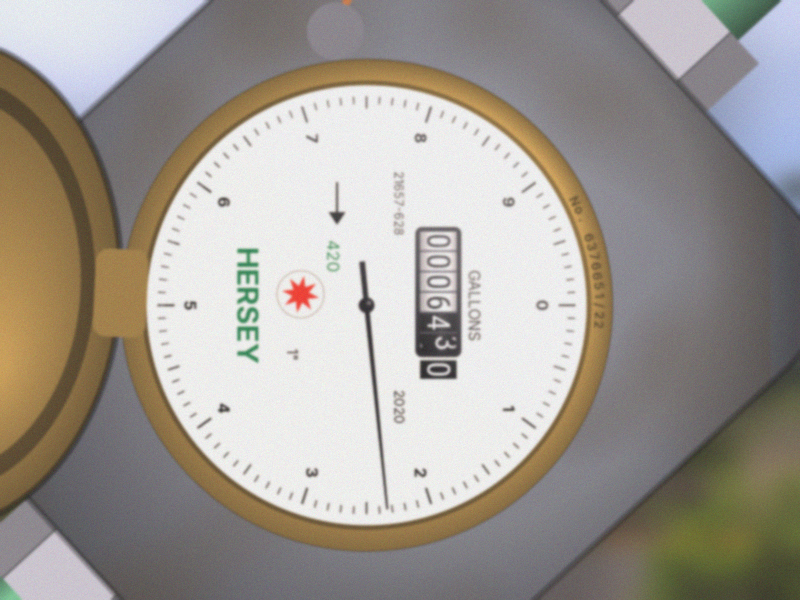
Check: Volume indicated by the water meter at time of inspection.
6432.3 gal
